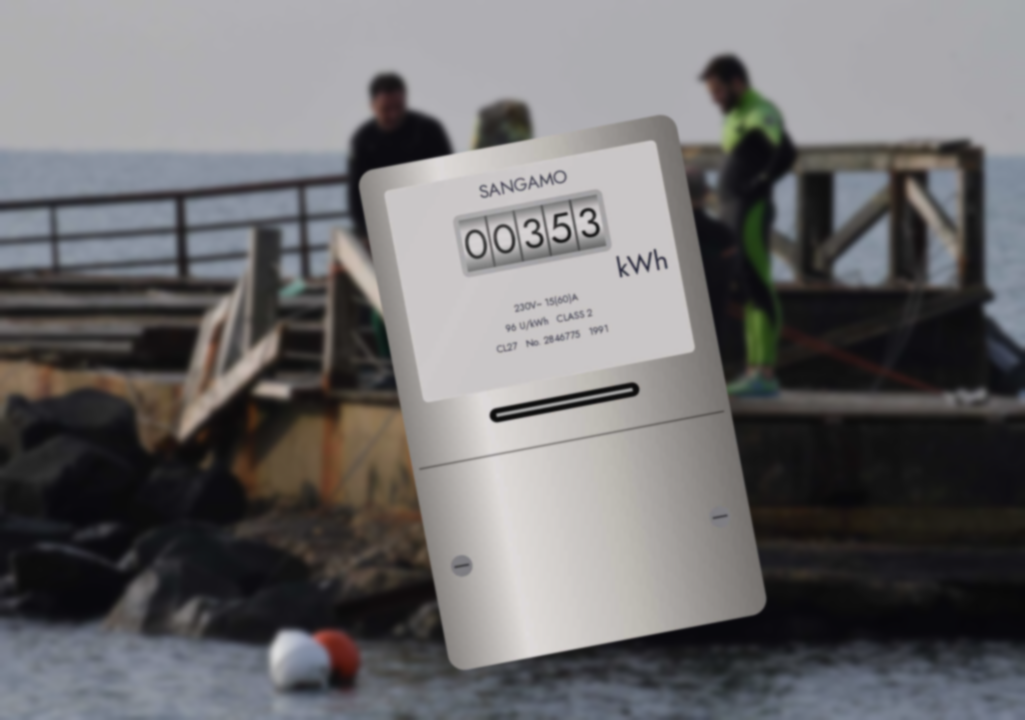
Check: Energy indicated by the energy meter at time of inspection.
353 kWh
